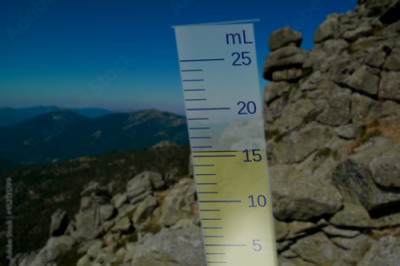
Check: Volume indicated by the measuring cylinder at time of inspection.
15.5 mL
